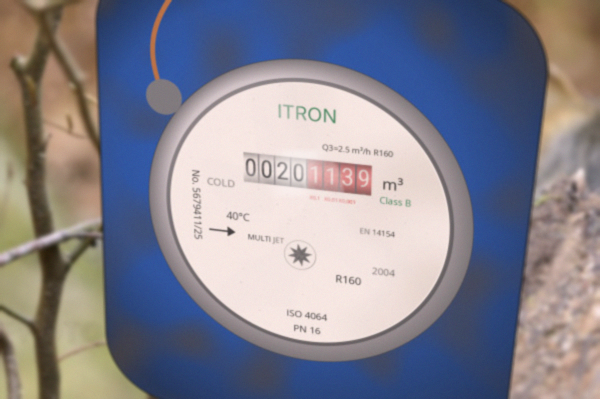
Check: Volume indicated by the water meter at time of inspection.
20.1139 m³
